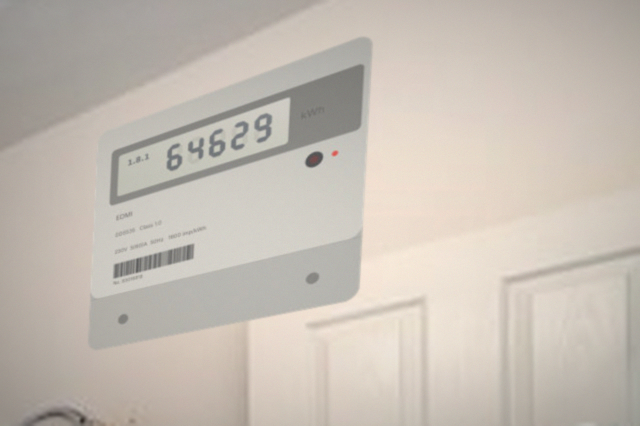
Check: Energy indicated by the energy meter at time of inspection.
64629 kWh
